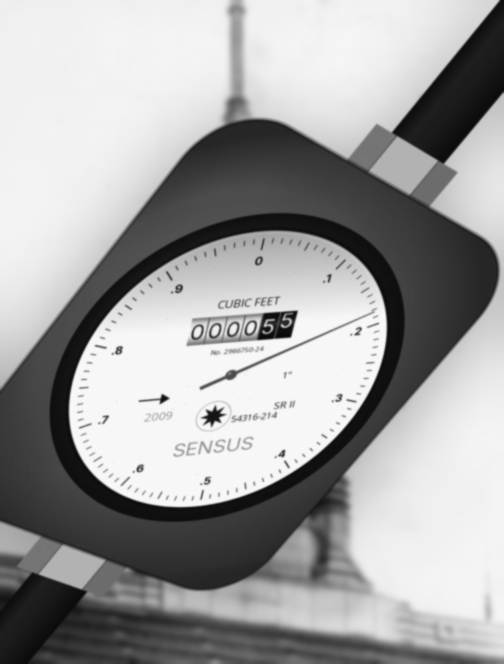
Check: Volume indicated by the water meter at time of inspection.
55.18 ft³
